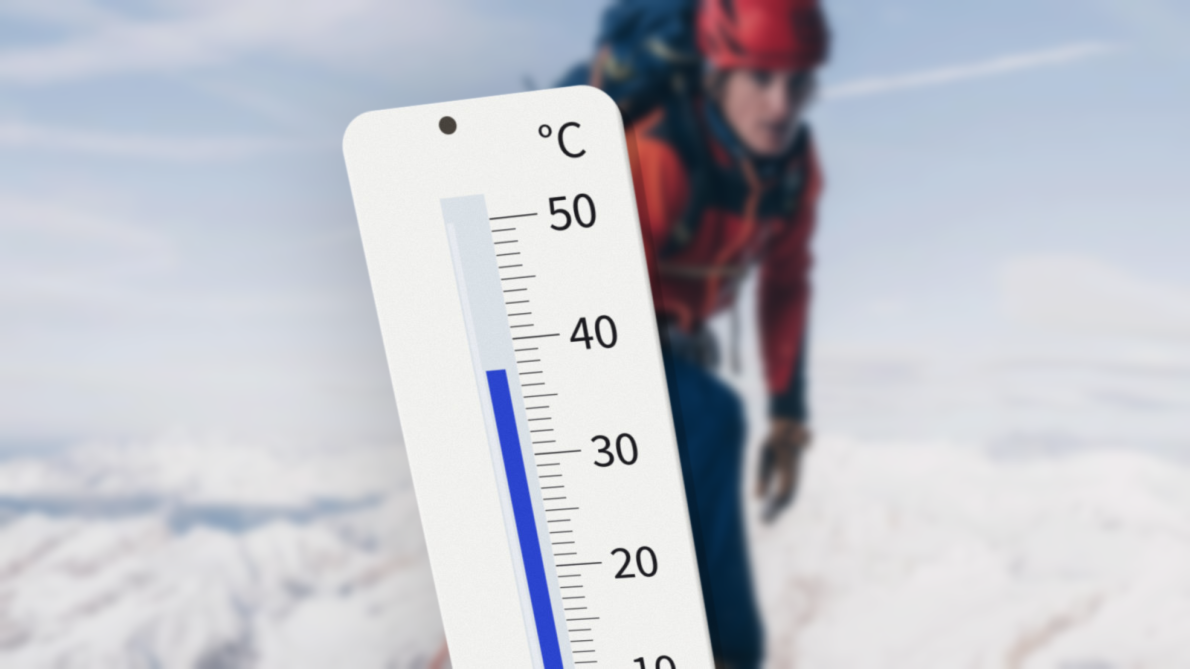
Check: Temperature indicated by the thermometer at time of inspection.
37.5 °C
